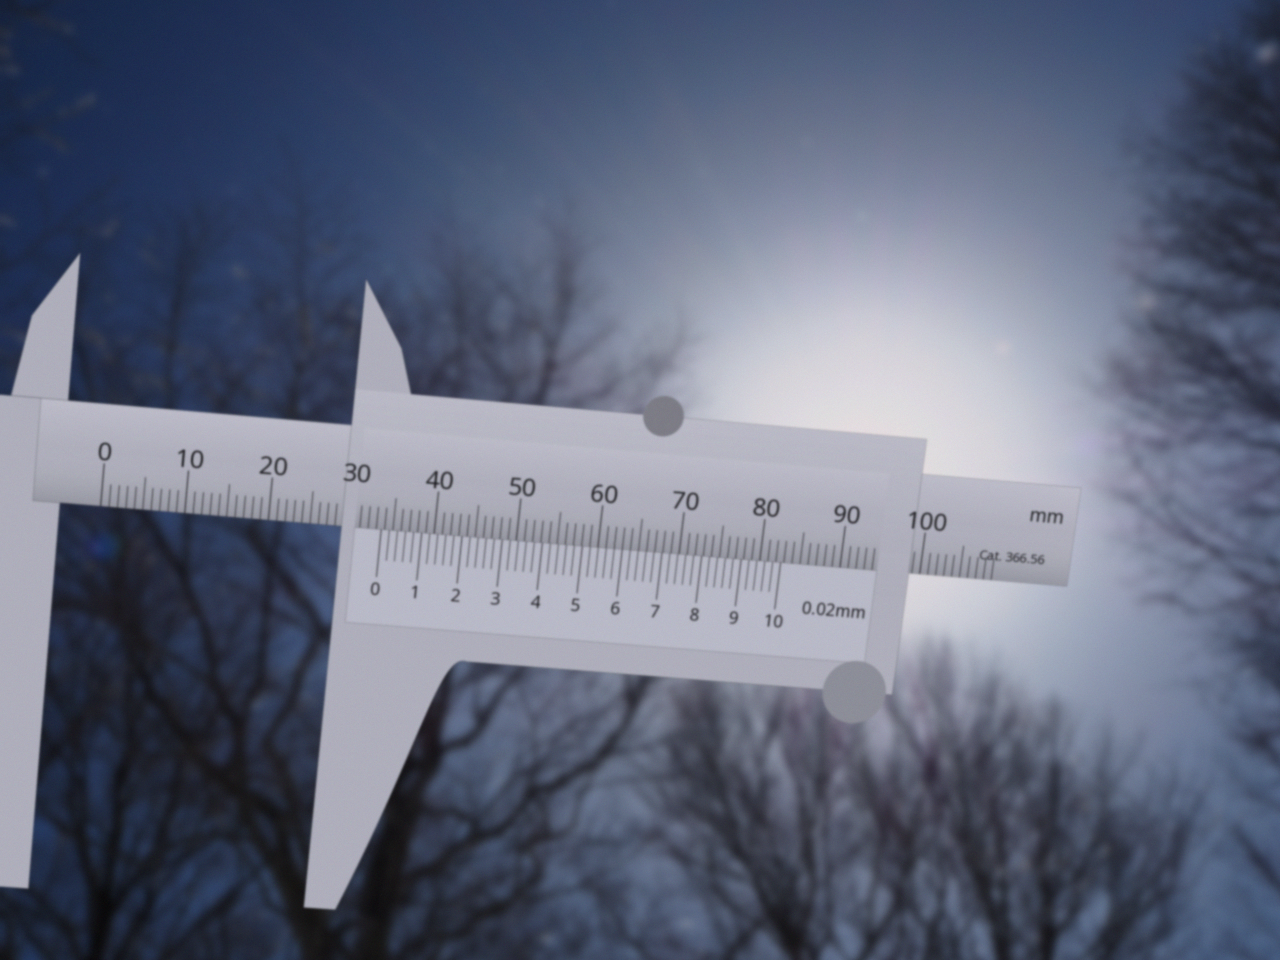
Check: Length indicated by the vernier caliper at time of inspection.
33.6 mm
